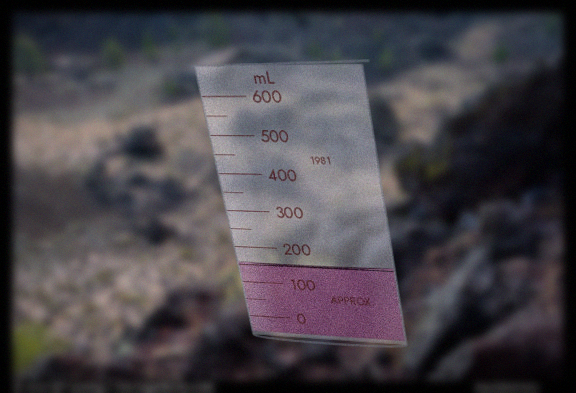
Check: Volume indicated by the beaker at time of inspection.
150 mL
